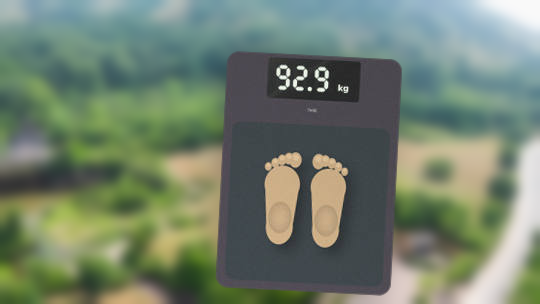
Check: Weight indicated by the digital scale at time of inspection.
92.9 kg
